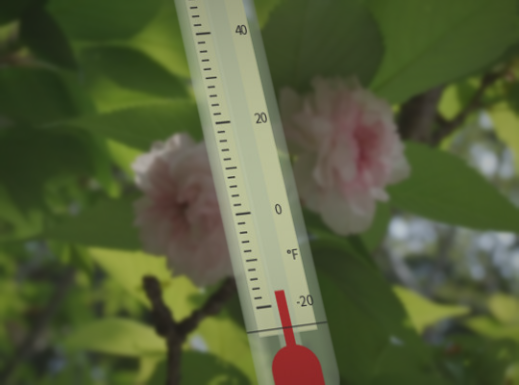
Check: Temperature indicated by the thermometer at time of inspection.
-17 °F
